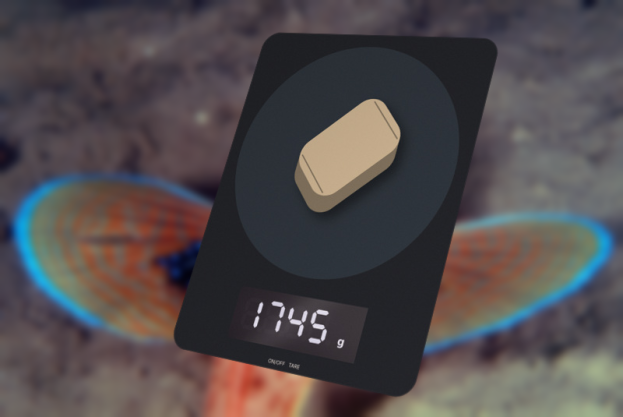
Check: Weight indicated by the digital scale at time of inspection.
1745 g
